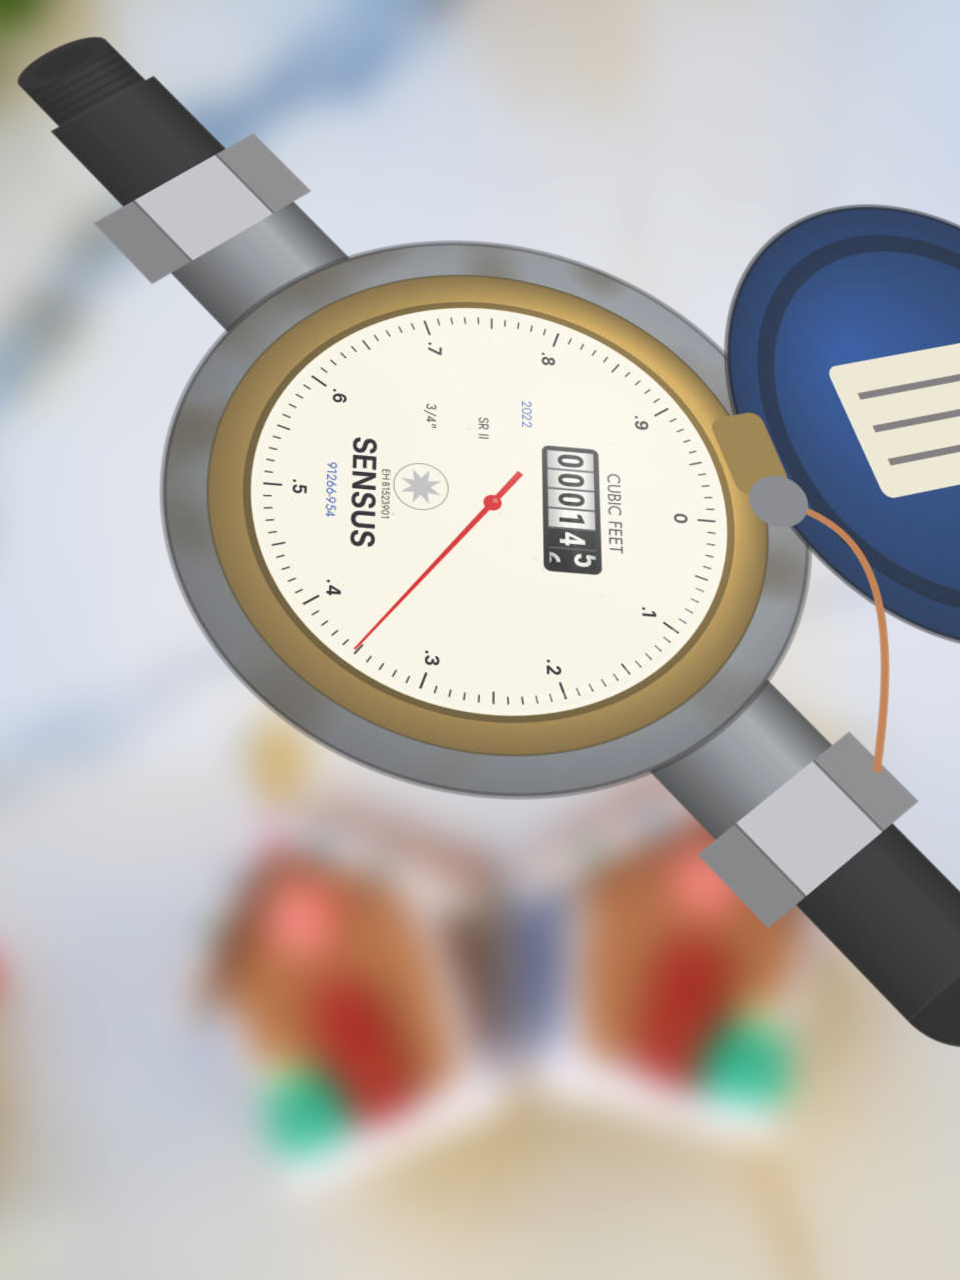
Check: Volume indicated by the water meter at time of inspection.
145.35 ft³
